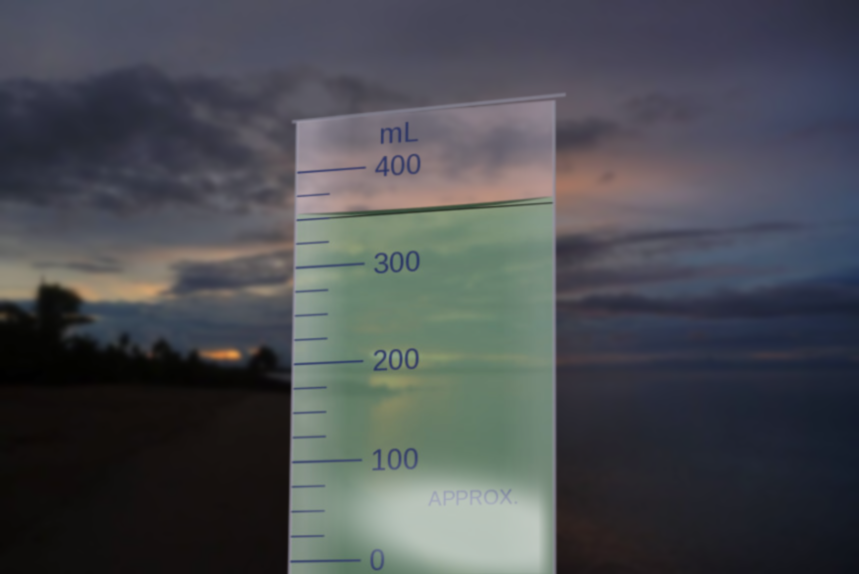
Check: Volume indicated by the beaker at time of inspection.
350 mL
